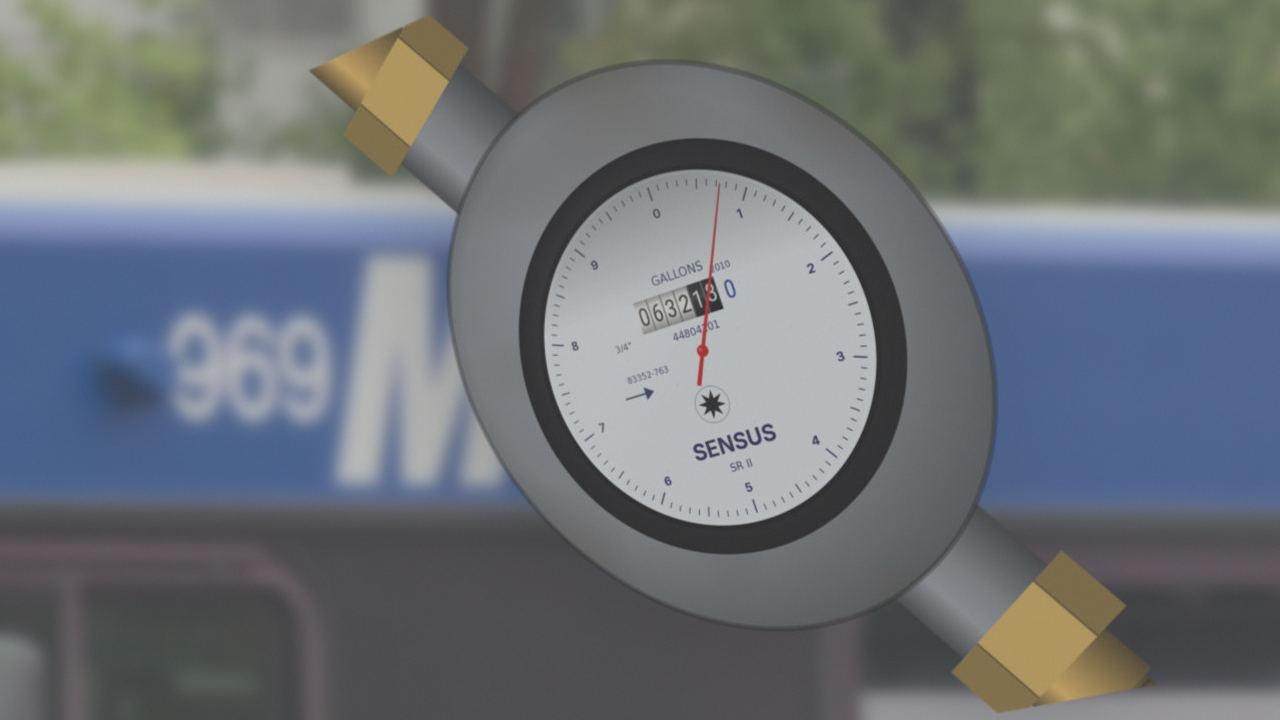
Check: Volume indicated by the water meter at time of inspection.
632180.7 gal
